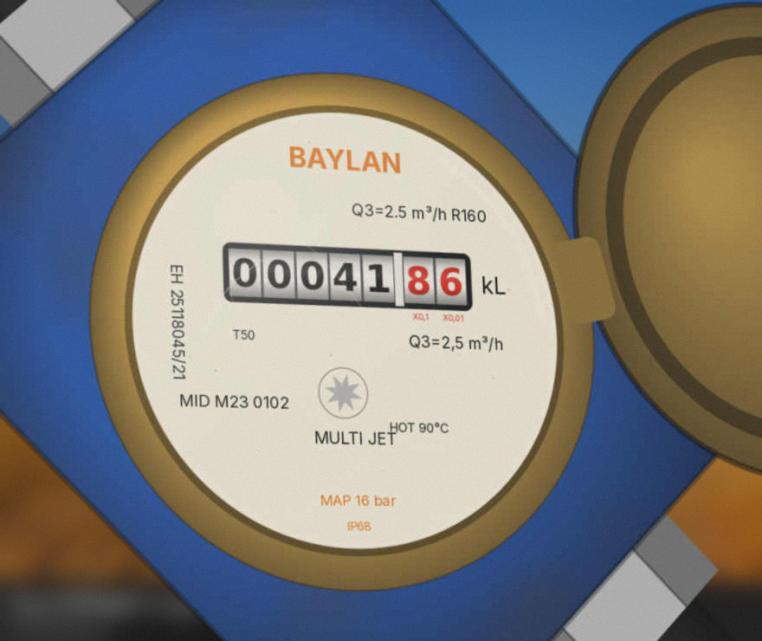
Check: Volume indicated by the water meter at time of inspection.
41.86 kL
